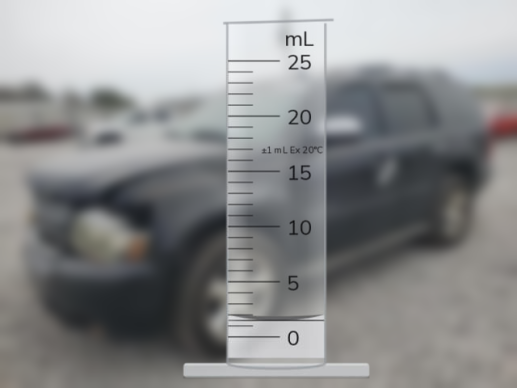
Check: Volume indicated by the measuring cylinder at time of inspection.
1.5 mL
